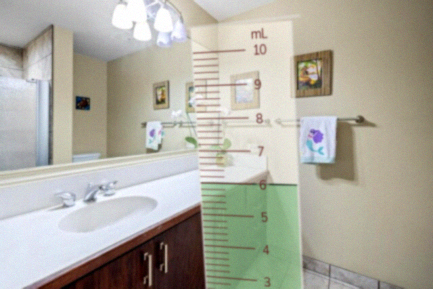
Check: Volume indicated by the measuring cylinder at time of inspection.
6 mL
